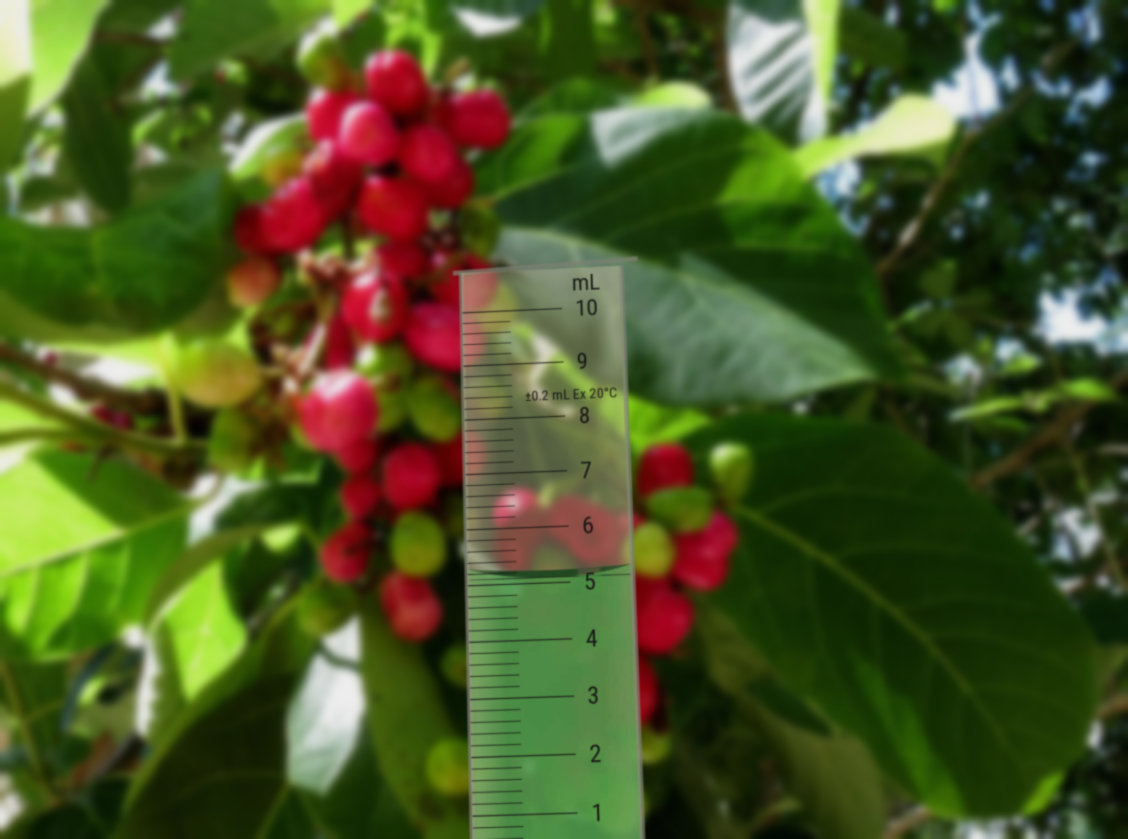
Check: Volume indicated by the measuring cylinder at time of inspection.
5.1 mL
